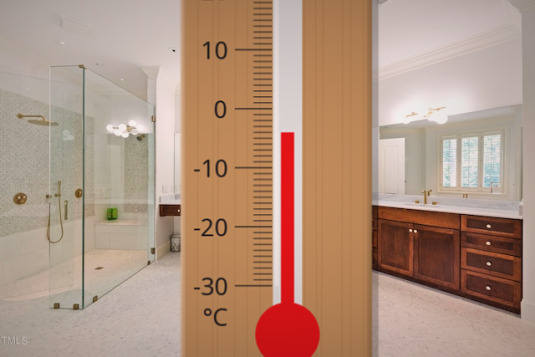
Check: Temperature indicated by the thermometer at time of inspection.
-4 °C
